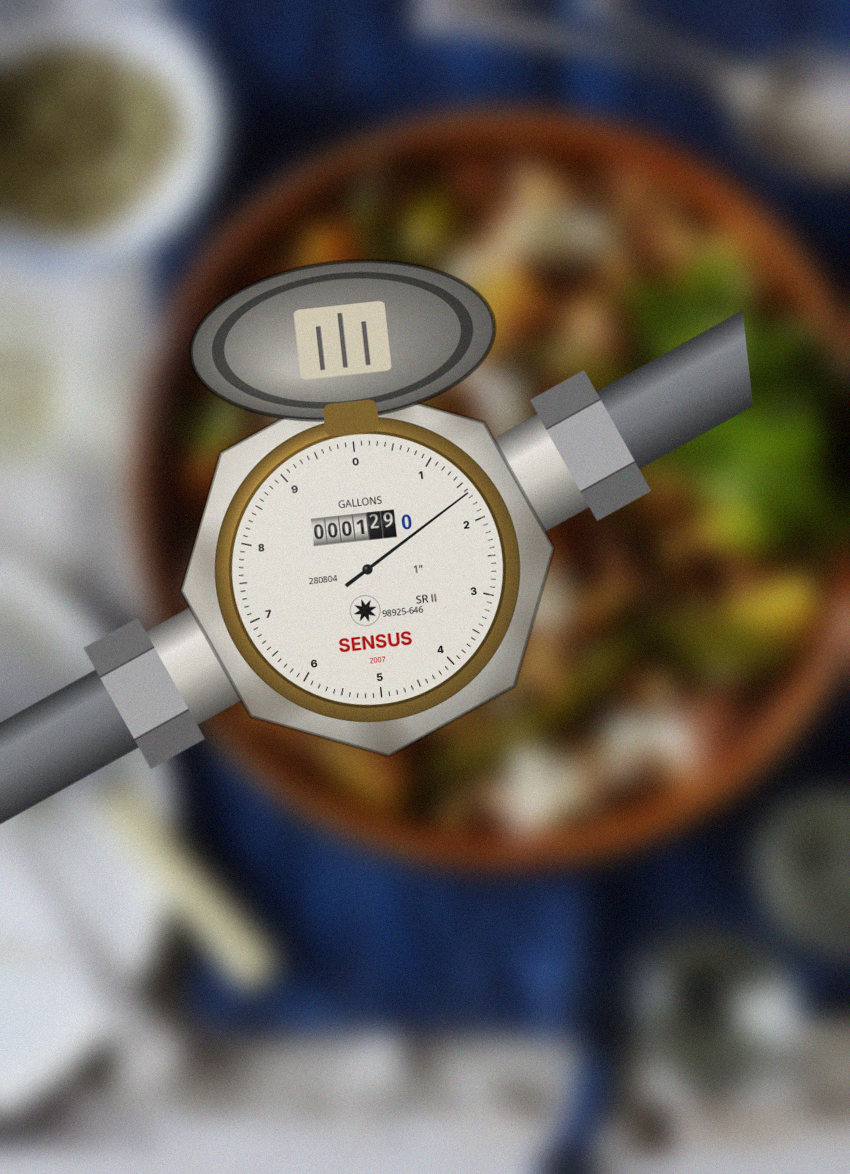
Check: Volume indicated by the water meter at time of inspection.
1291.6 gal
